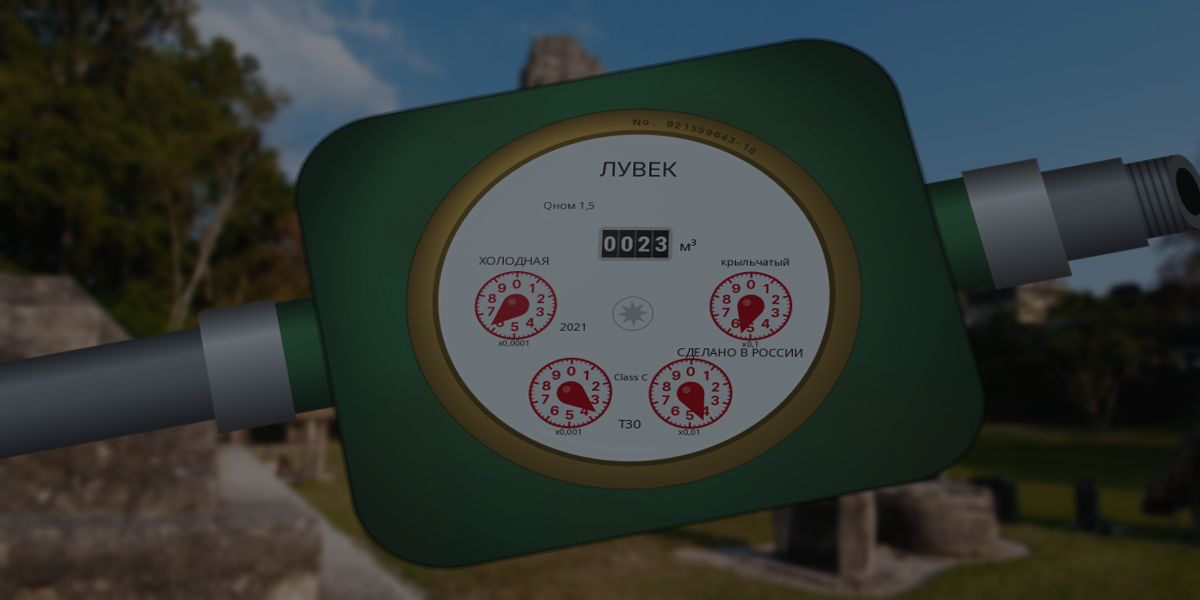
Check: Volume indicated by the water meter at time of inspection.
23.5436 m³
